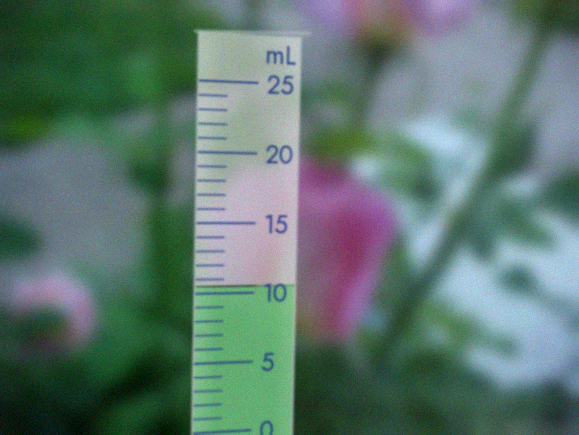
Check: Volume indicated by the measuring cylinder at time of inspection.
10.5 mL
